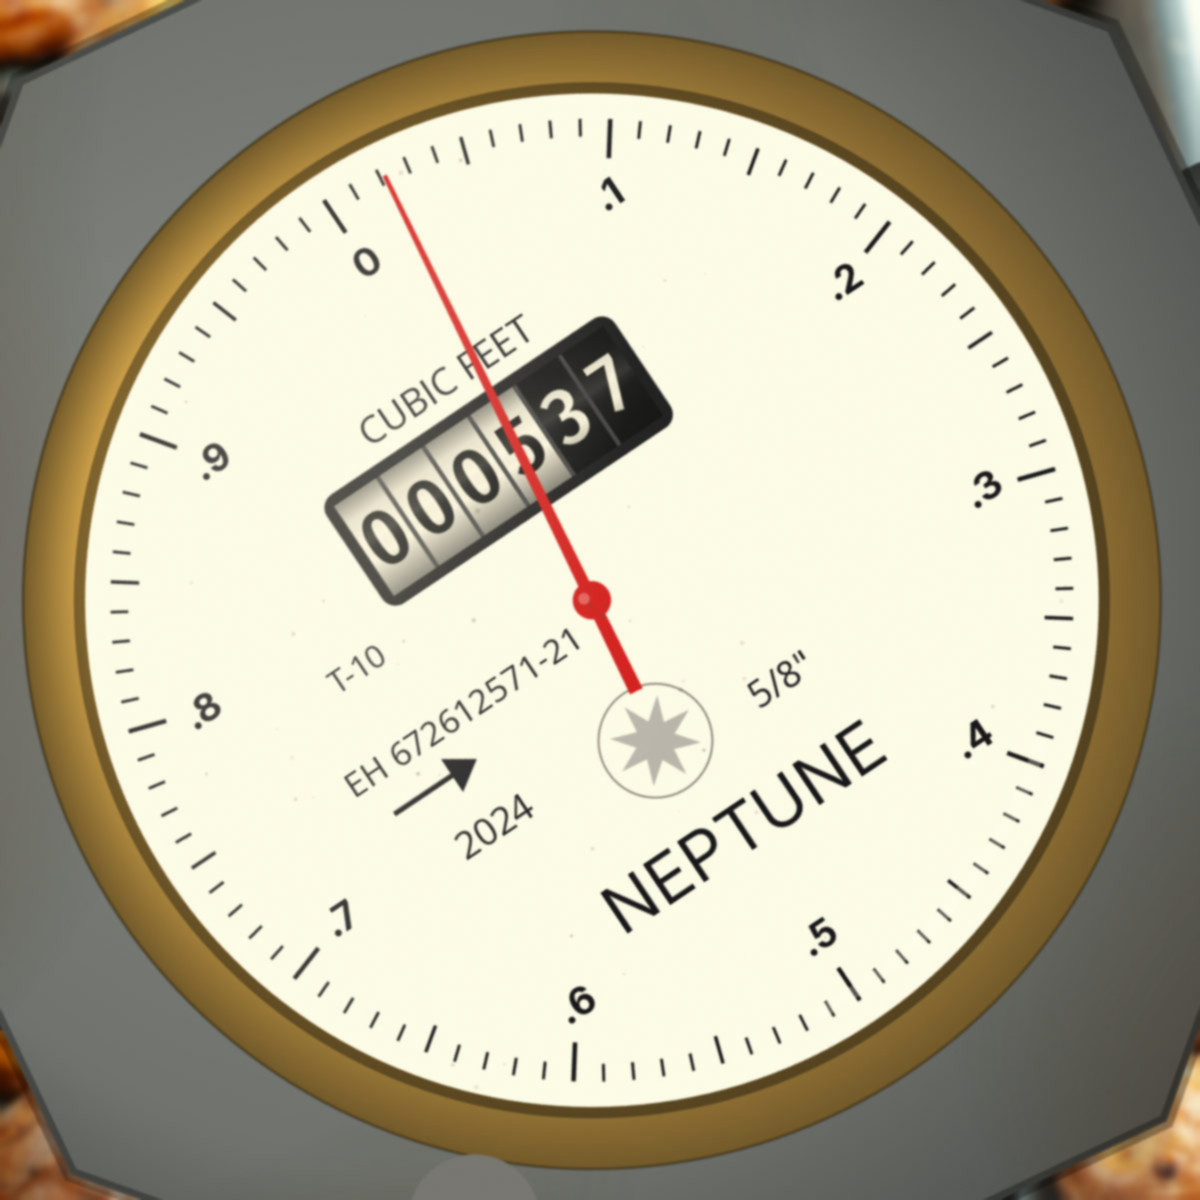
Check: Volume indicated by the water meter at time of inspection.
537.02 ft³
